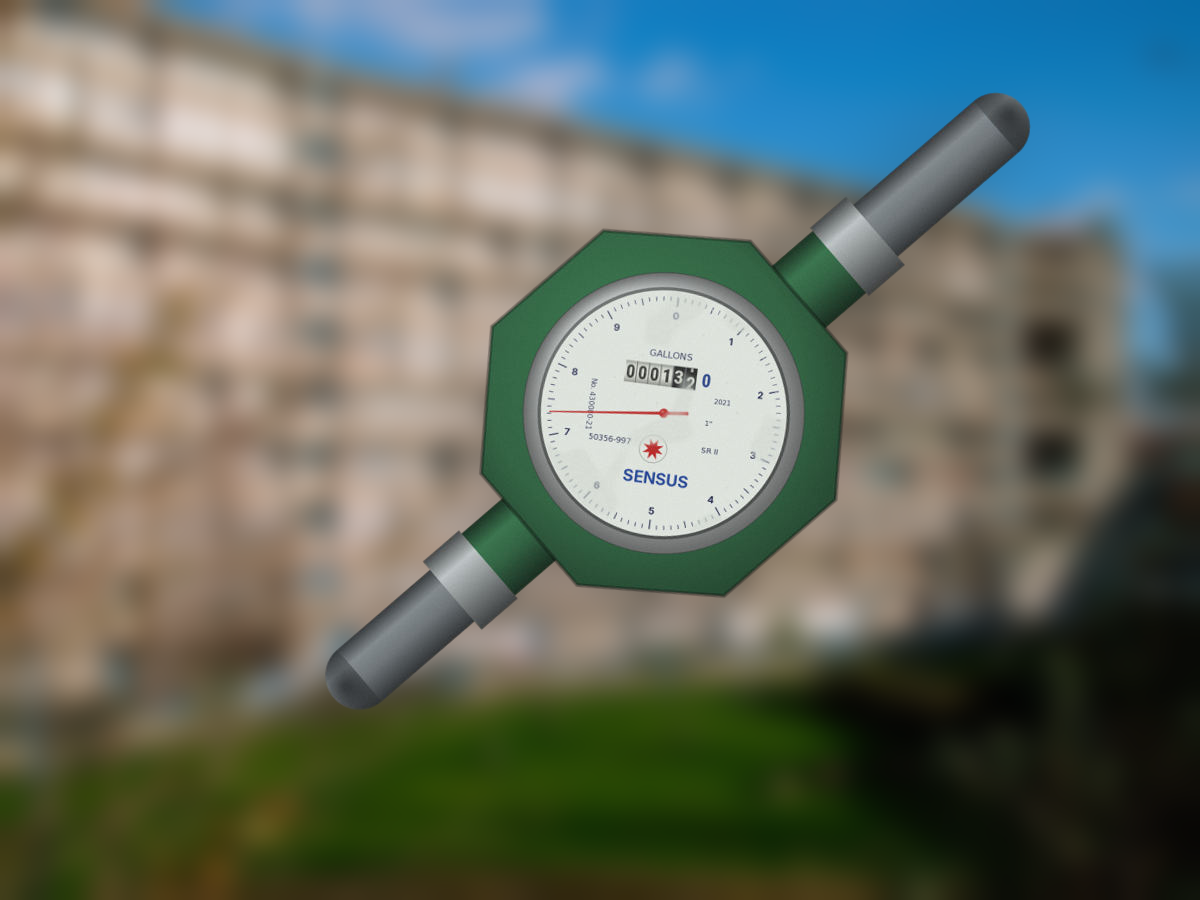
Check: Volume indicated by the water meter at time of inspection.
1317.3 gal
